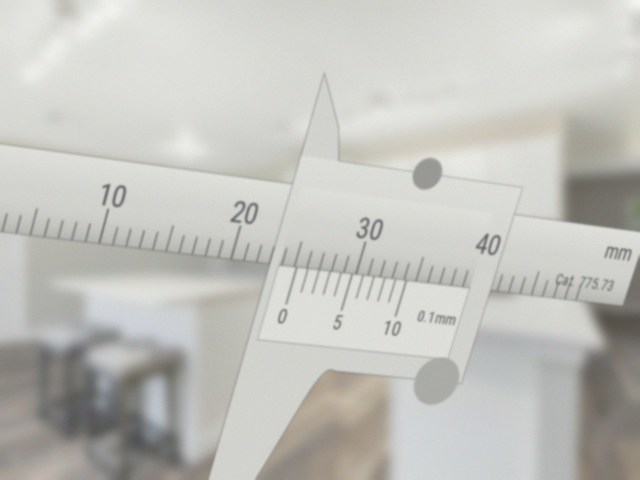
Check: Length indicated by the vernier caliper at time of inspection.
25.2 mm
